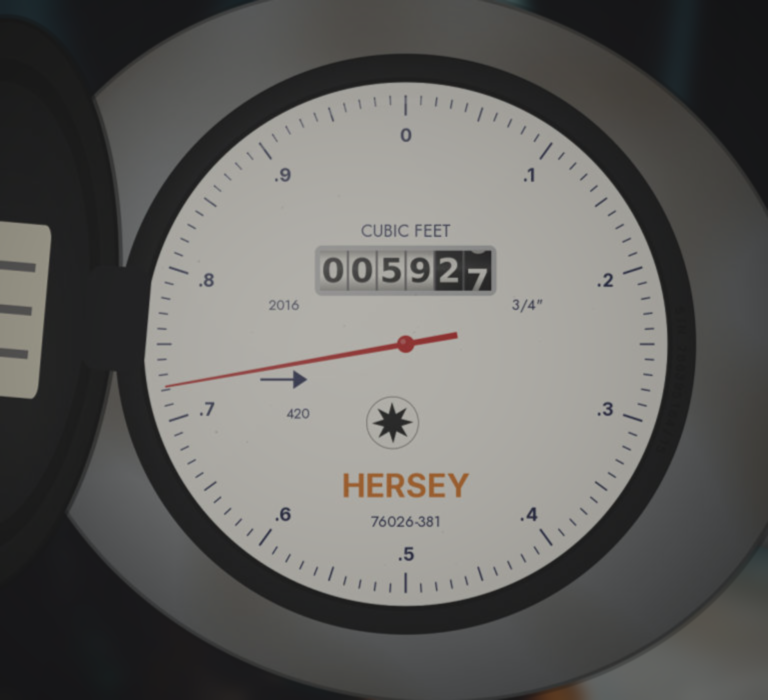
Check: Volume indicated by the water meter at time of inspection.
5926.72 ft³
